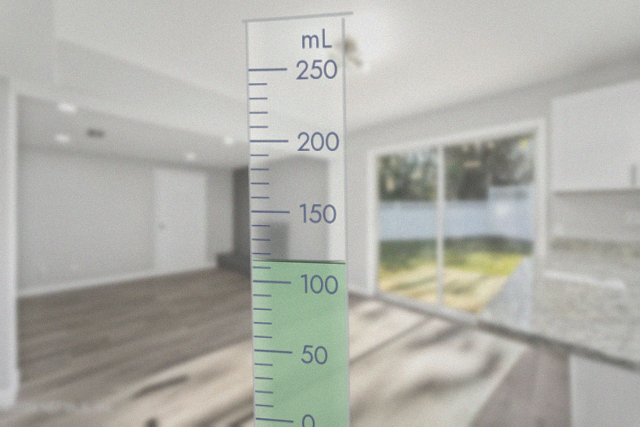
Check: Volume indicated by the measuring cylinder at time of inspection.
115 mL
